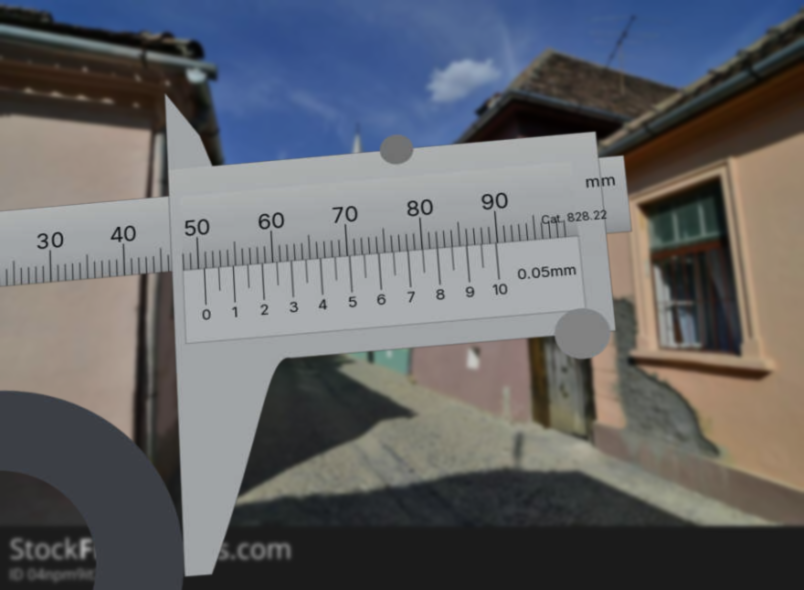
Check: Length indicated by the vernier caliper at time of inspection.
50.8 mm
